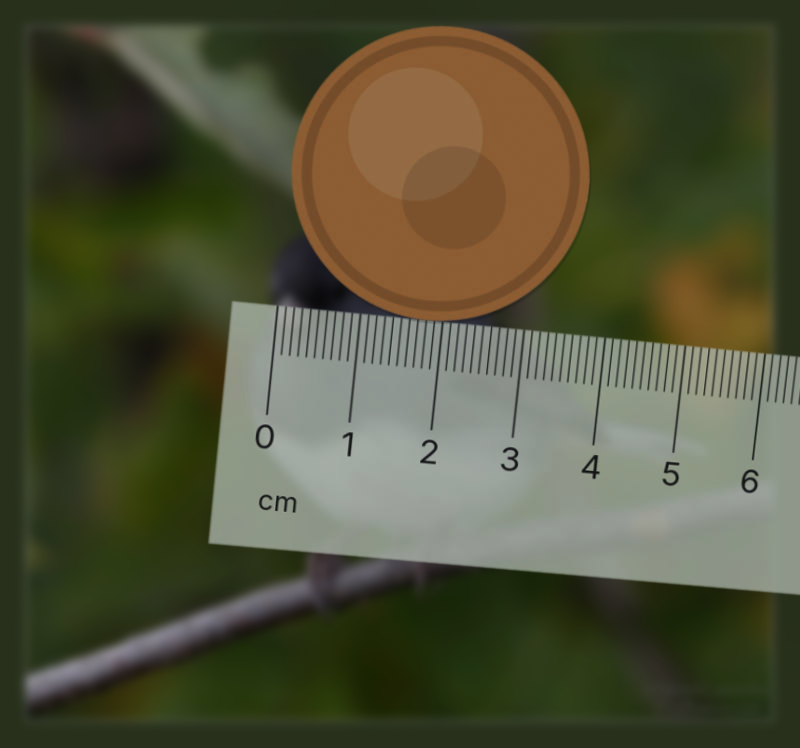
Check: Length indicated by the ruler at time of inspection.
3.6 cm
